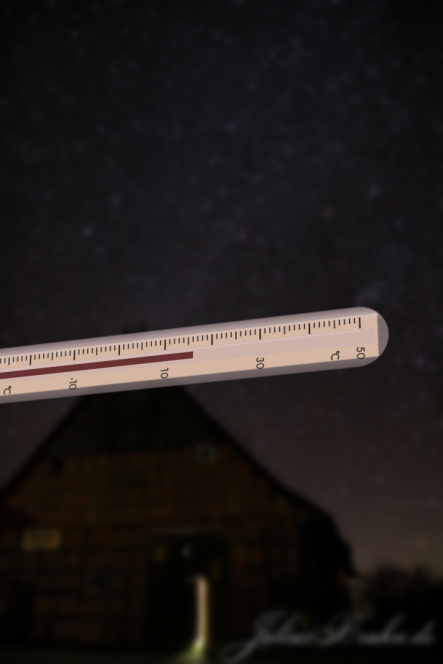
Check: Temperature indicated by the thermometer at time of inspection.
16 °C
